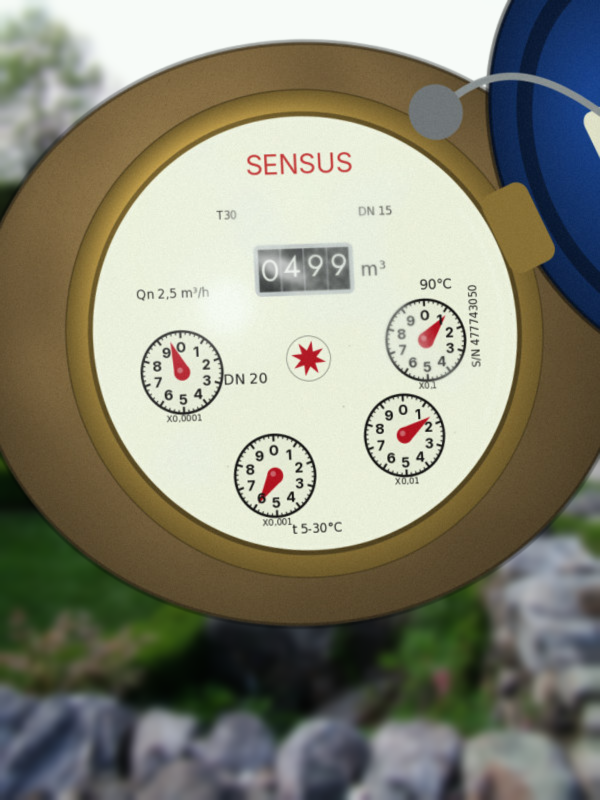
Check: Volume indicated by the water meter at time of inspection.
499.1159 m³
